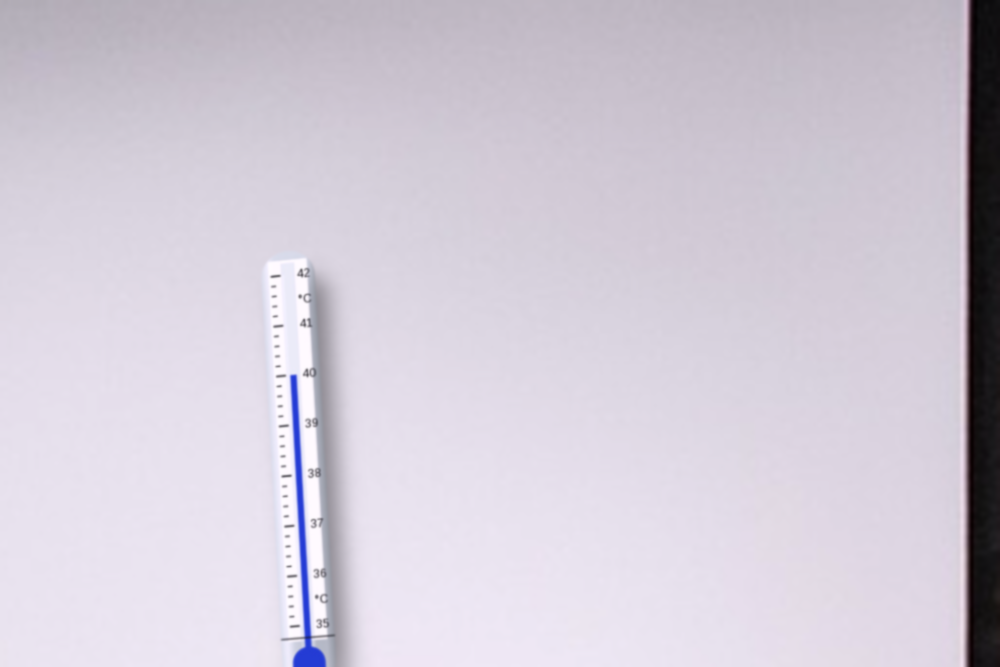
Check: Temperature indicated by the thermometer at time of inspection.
40 °C
